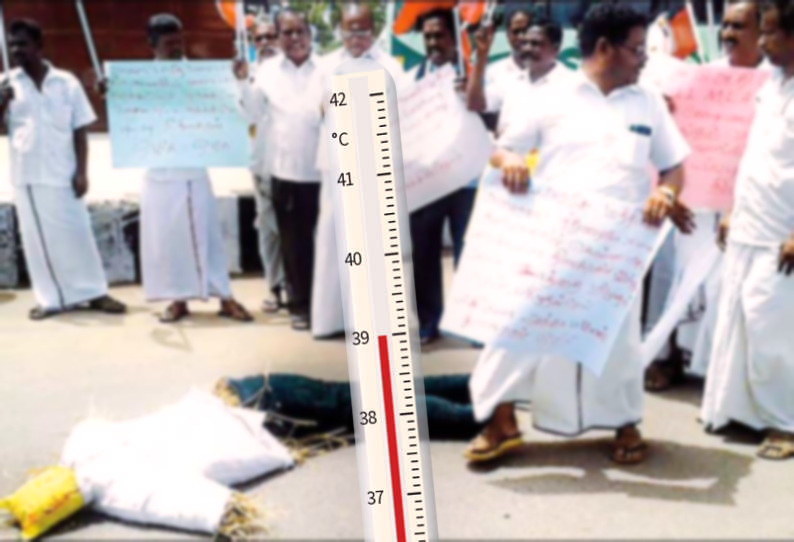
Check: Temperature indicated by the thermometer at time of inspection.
39 °C
